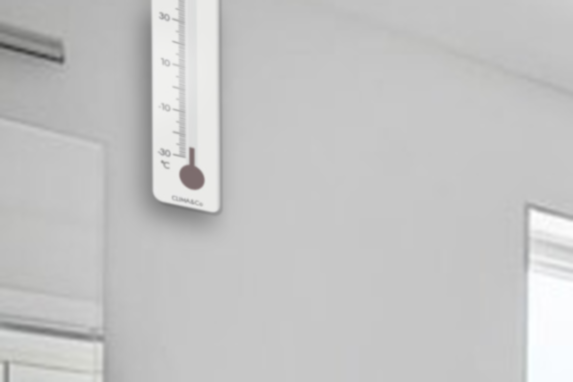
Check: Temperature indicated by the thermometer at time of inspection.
-25 °C
